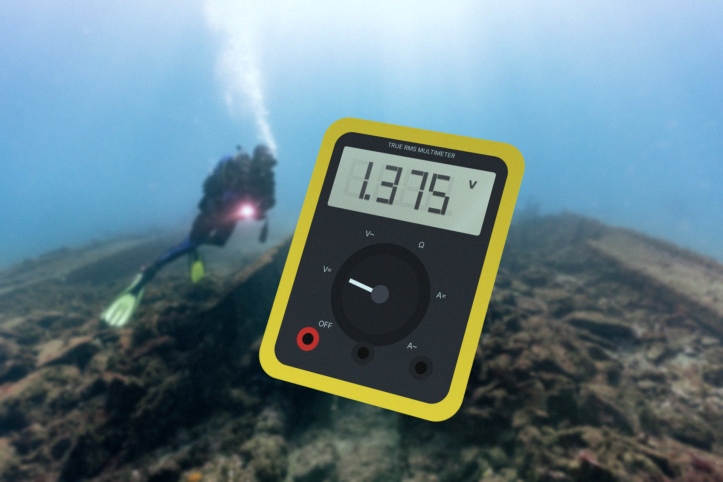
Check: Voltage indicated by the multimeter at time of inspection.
1.375 V
